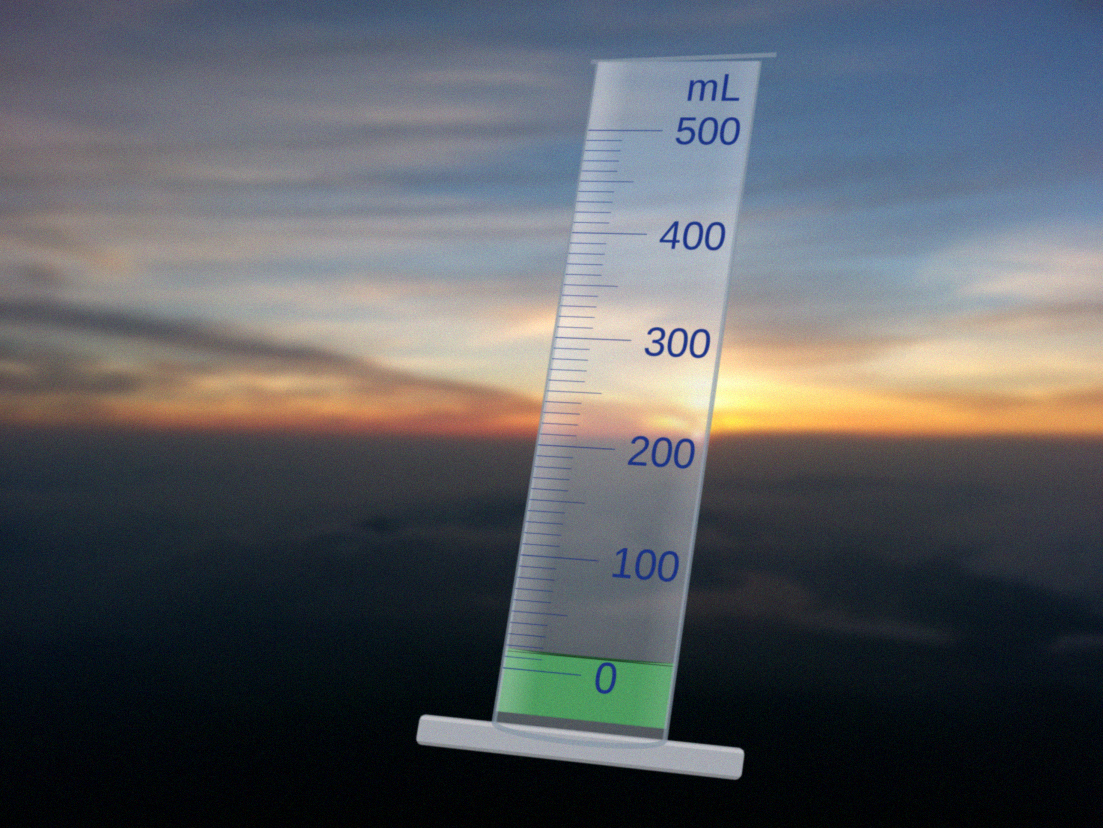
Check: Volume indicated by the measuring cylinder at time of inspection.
15 mL
